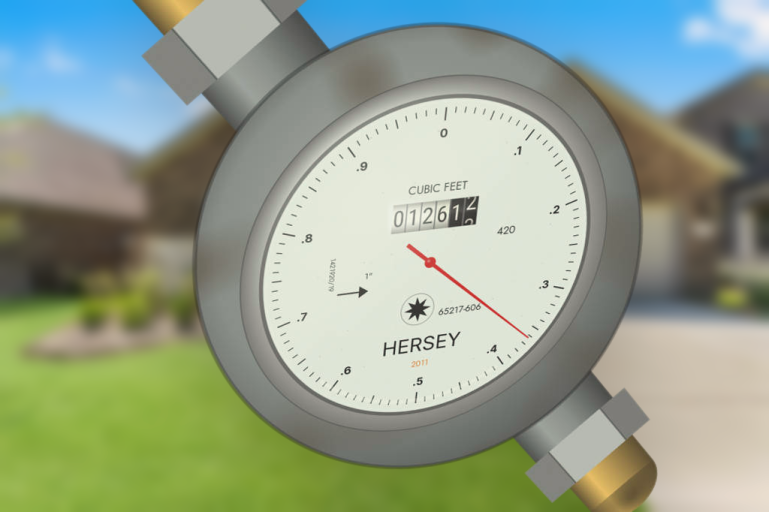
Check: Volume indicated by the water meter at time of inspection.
12612.36 ft³
